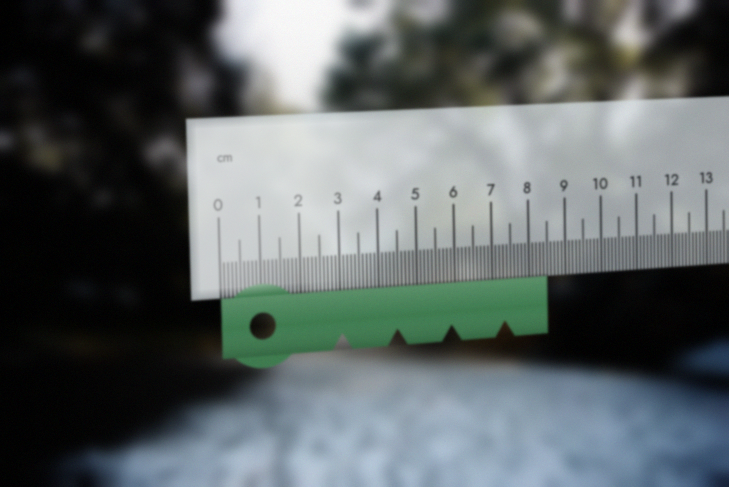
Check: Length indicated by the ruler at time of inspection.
8.5 cm
